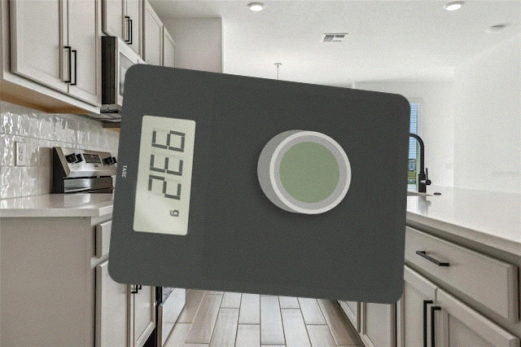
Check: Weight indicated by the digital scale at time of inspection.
932 g
